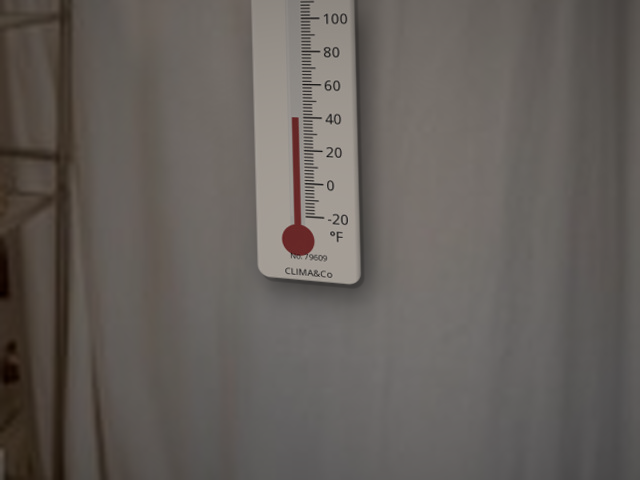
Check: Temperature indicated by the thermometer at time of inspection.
40 °F
